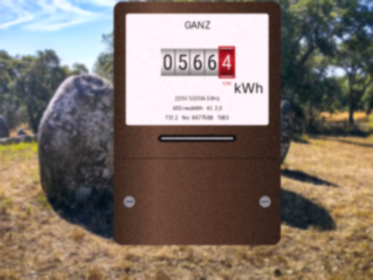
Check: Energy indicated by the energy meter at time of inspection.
566.4 kWh
